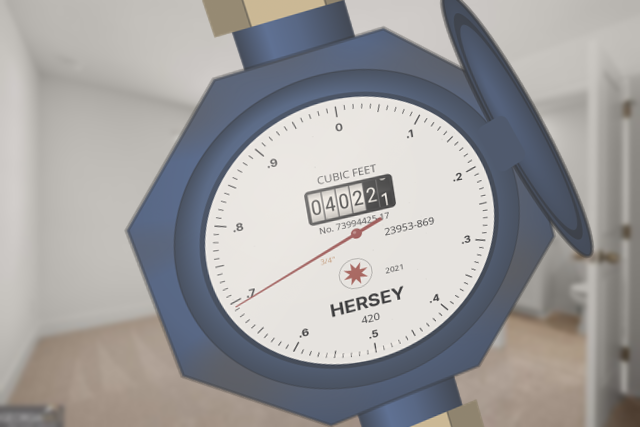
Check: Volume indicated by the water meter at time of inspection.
40220.69 ft³
